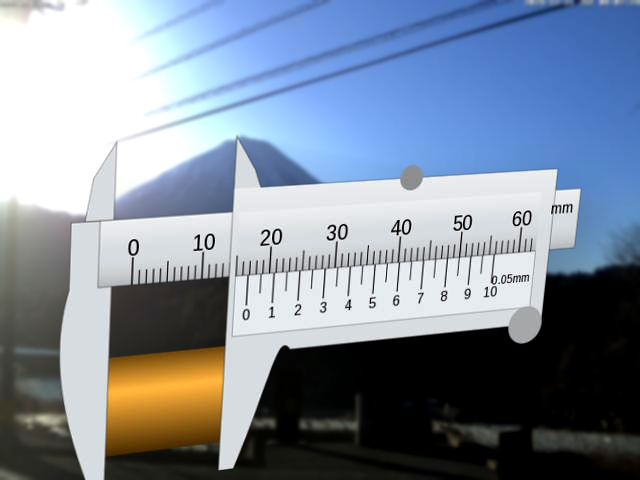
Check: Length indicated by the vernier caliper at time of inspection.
16.8 mm
